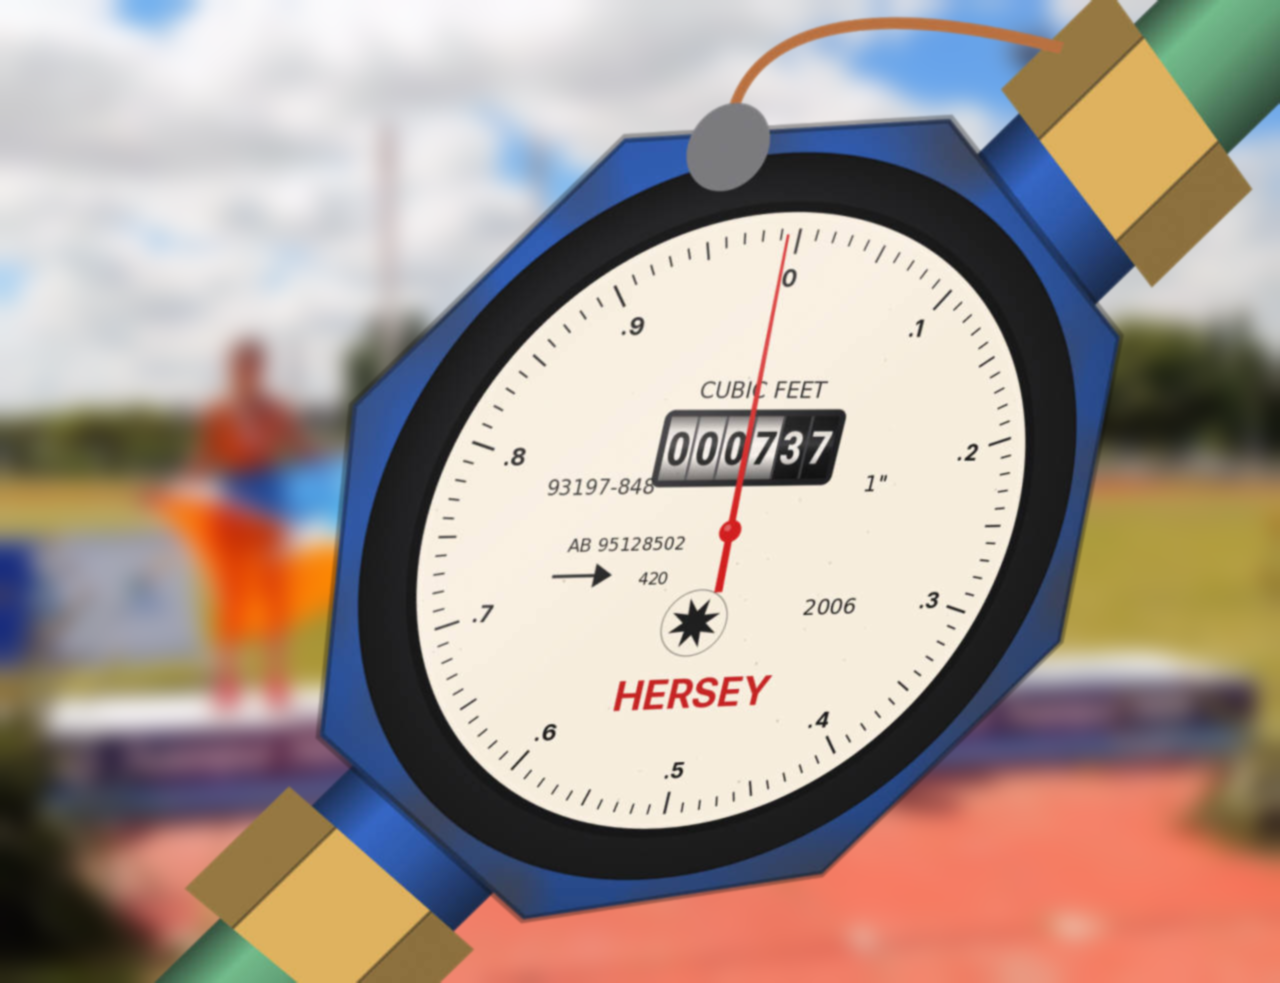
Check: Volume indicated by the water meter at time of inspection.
736.99 ft³
